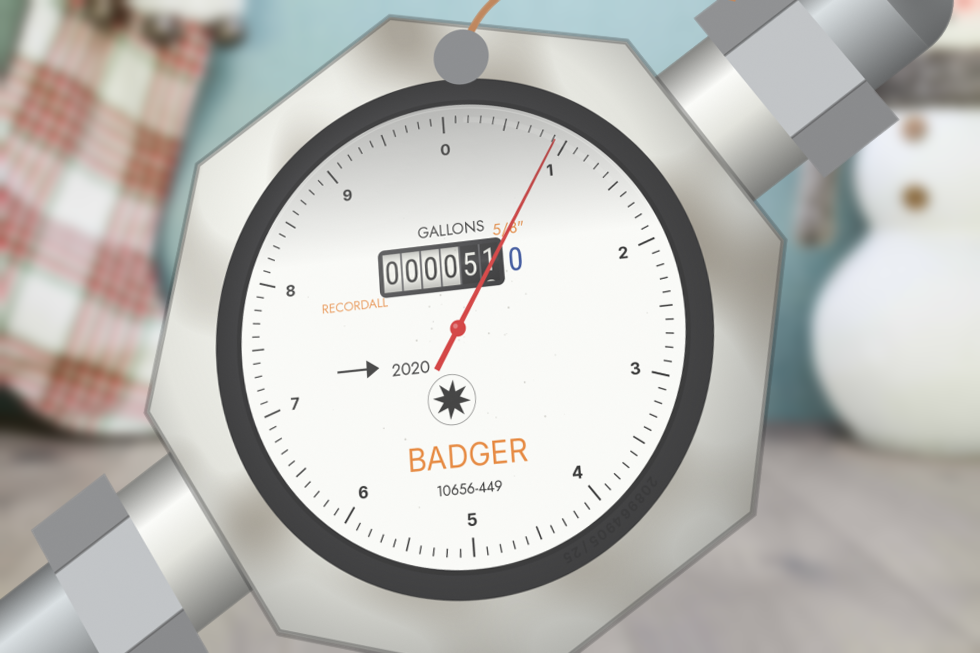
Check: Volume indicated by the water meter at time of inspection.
510.9 gal
